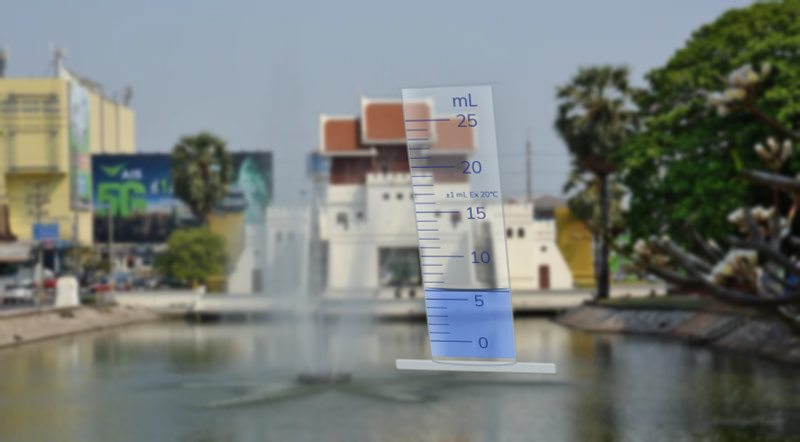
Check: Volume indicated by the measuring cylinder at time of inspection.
6 mL
